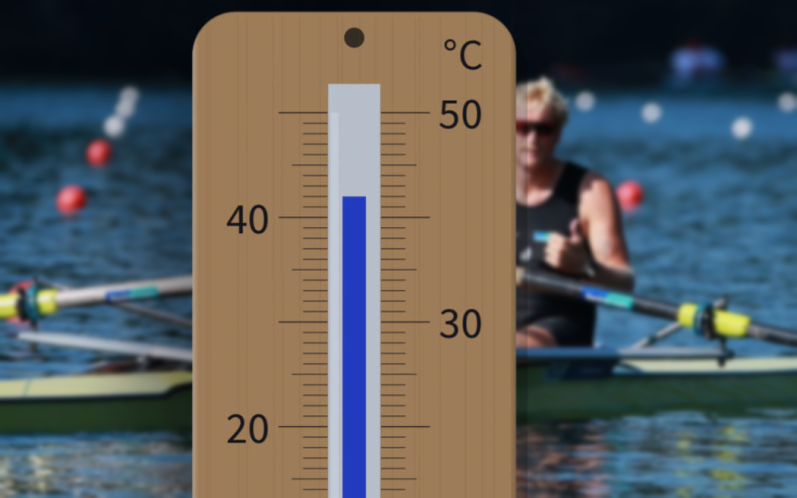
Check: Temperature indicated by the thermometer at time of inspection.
42 °C
